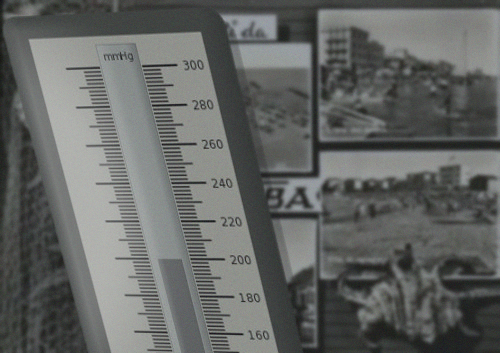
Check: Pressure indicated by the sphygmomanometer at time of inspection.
200 mmHg
